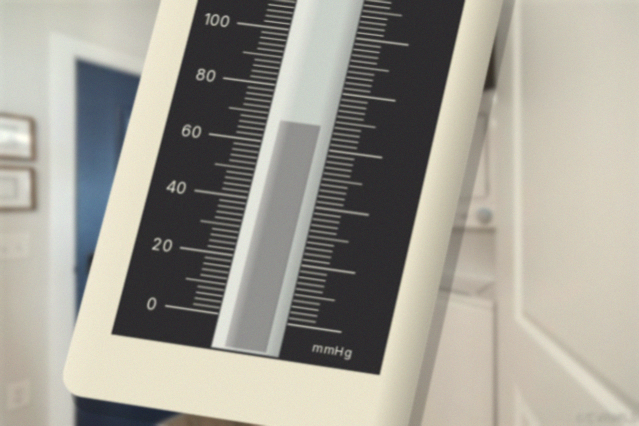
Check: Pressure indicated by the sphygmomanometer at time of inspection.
68 mmHg
